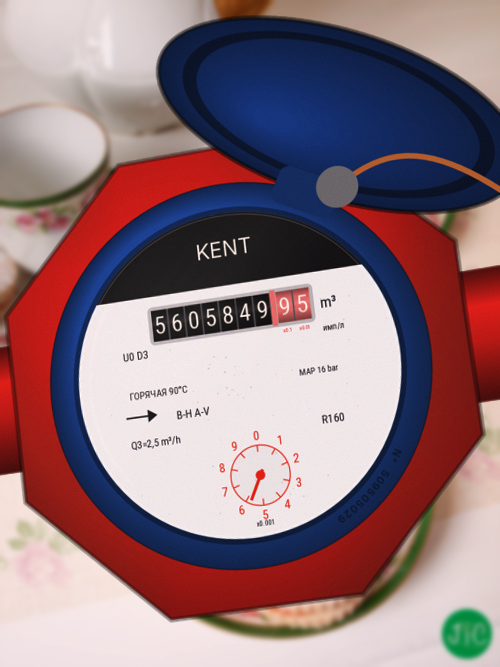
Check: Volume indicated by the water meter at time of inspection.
5605849.955 m³
